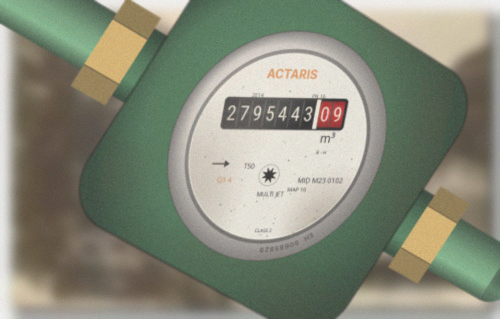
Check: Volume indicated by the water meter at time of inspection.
2795443.09 m³
